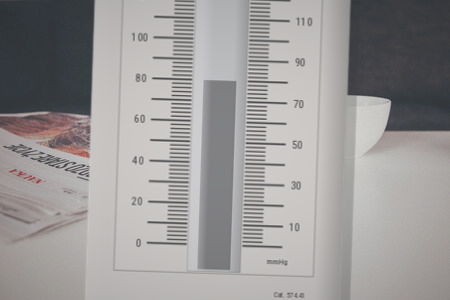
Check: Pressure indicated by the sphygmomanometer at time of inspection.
80 mmHg
